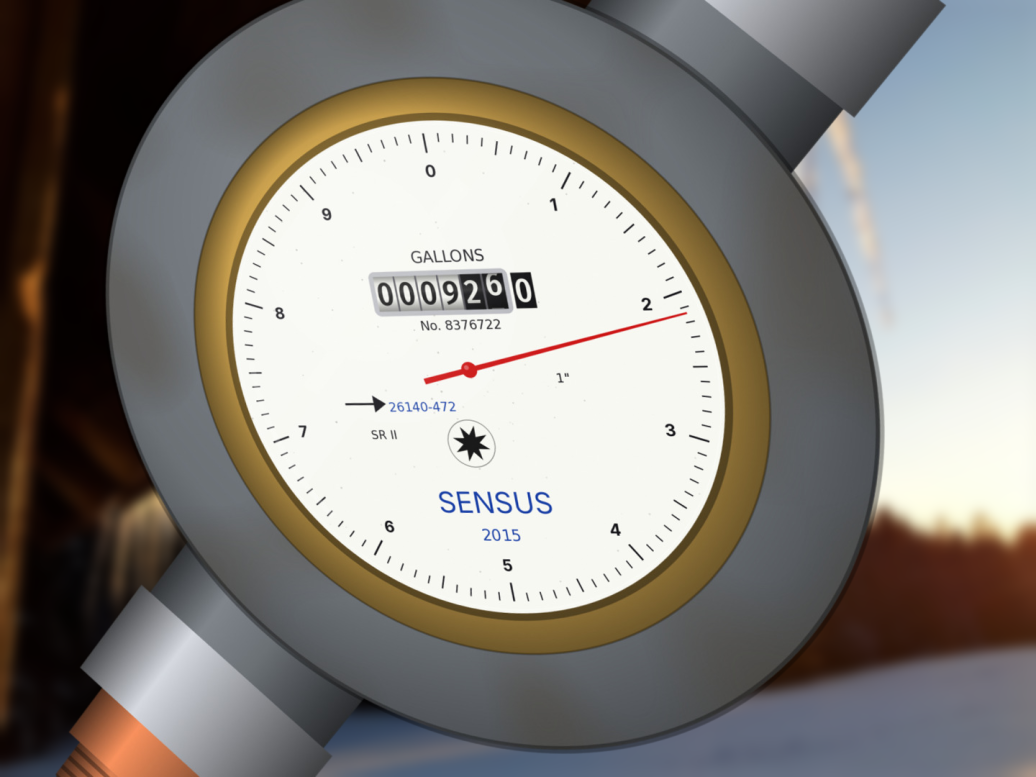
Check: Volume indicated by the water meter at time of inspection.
9262.1 gal
